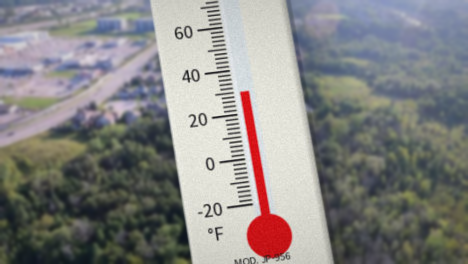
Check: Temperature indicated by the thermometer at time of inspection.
30 °F
